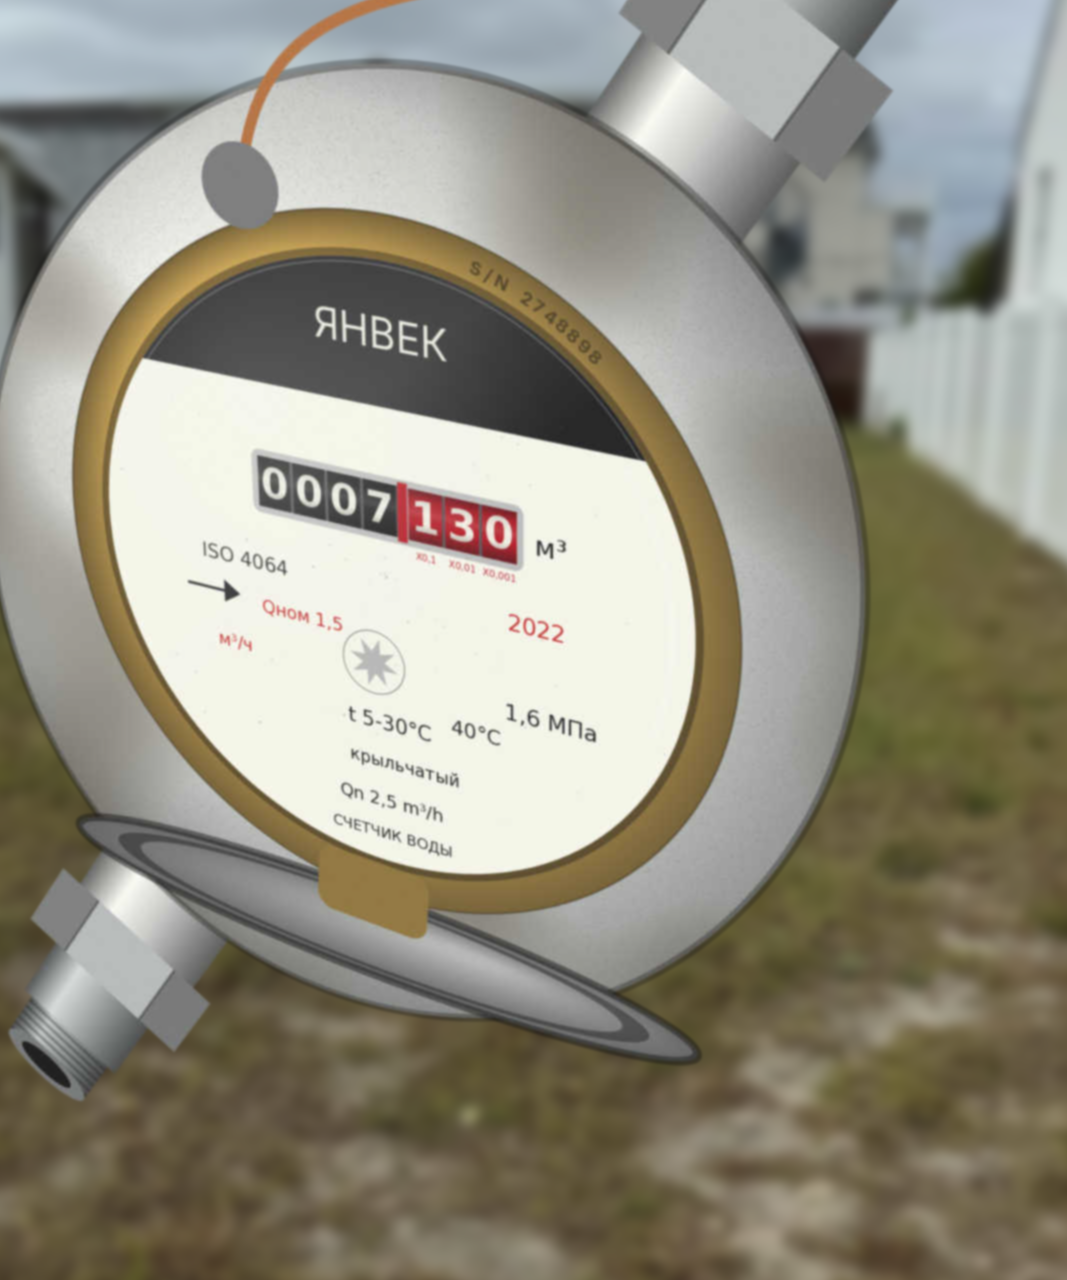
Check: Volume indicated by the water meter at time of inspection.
7.130 m³
